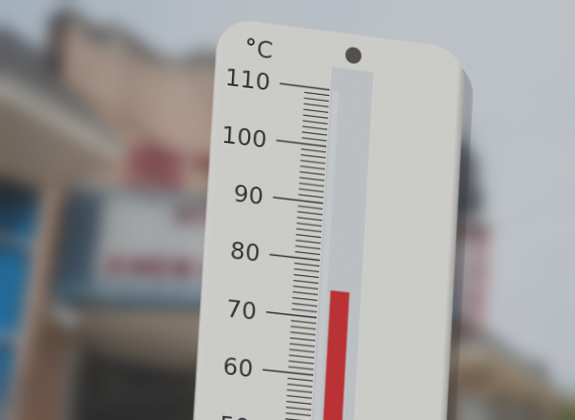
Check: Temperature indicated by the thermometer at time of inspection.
75 °C
